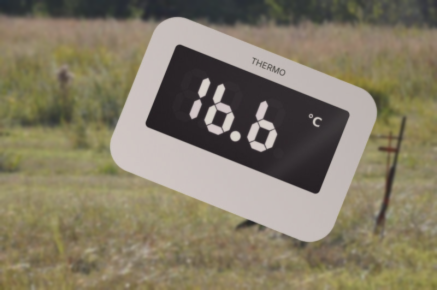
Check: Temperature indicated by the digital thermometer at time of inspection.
16.6 °C
